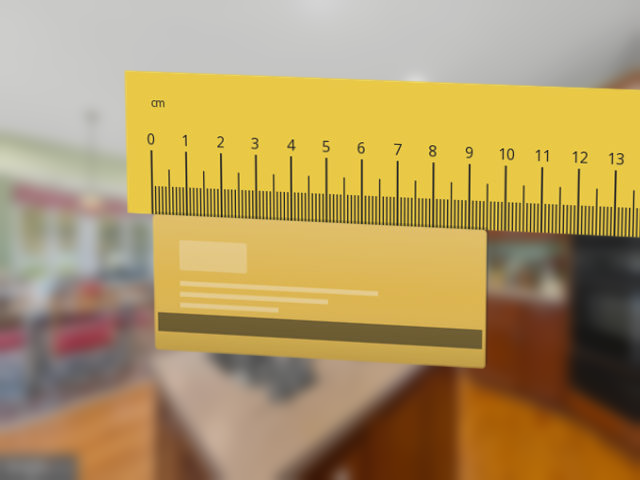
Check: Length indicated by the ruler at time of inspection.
9.5 cm
